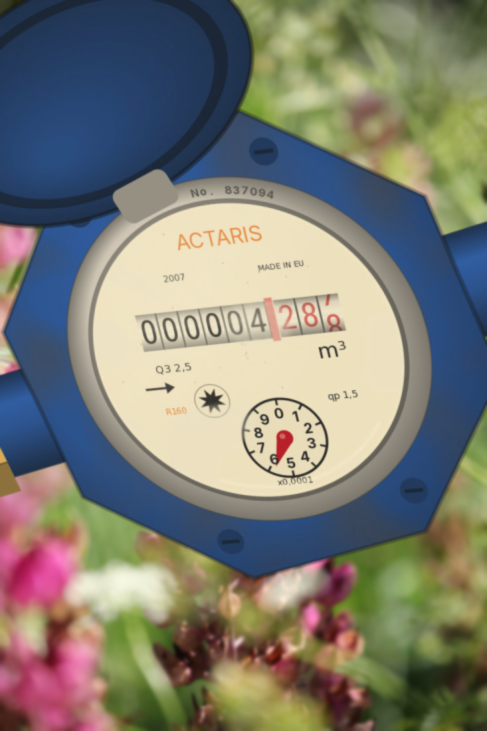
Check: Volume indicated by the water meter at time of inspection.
4.2875 m³
